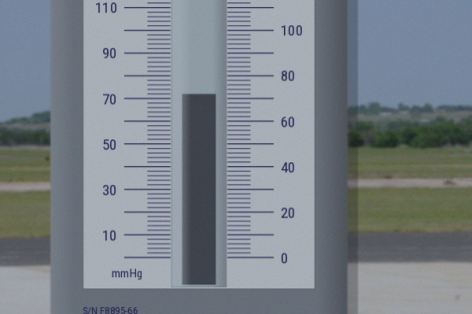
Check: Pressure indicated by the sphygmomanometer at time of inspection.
72 mmHg
